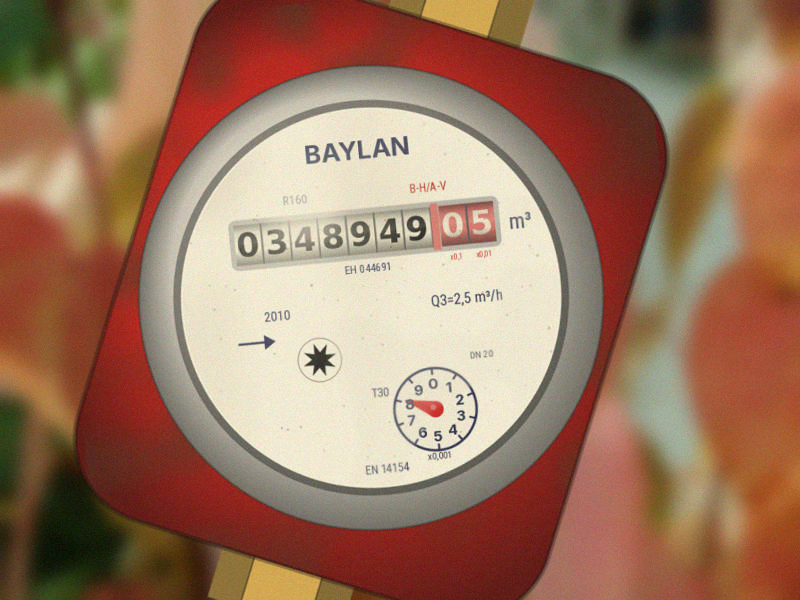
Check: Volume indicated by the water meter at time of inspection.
348949.058 m³
